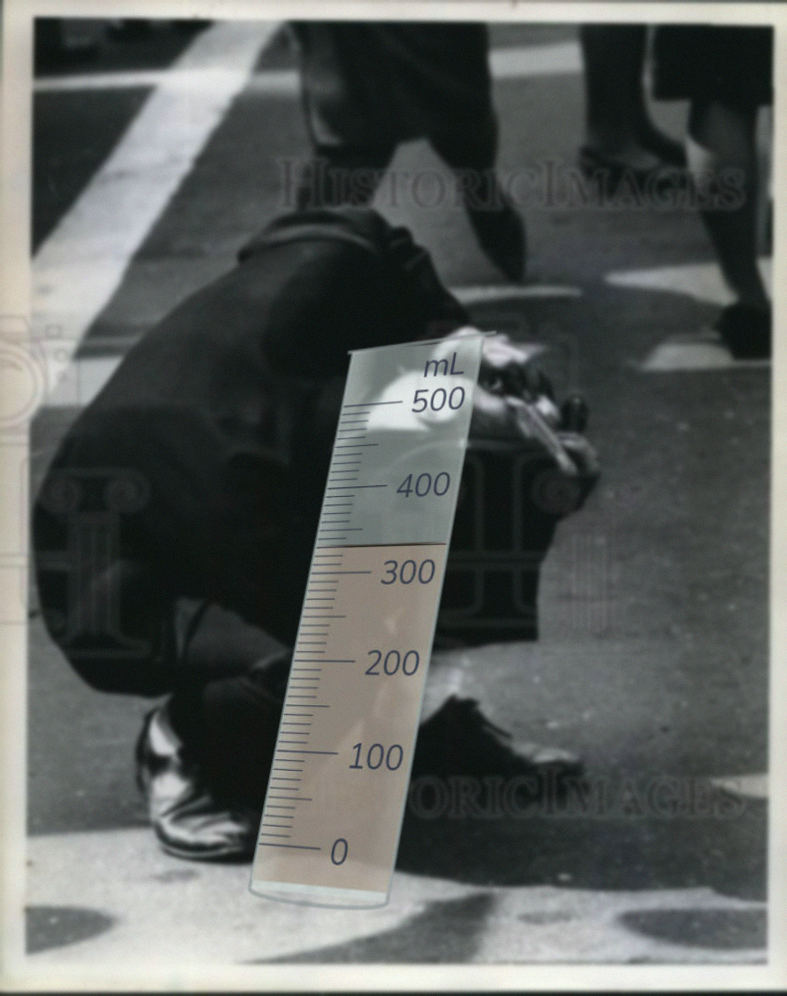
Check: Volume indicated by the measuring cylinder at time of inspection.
330 mL
